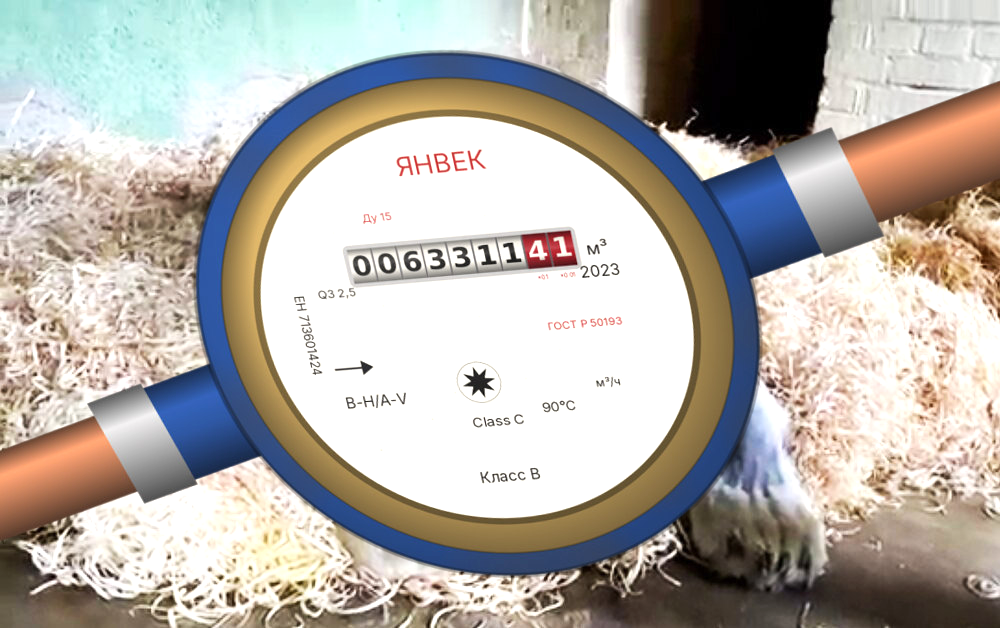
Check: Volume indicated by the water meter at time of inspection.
63311.41 m³
